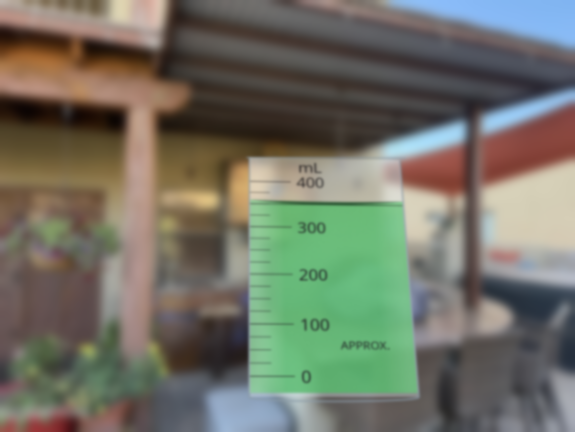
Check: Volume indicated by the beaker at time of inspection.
350 mL
